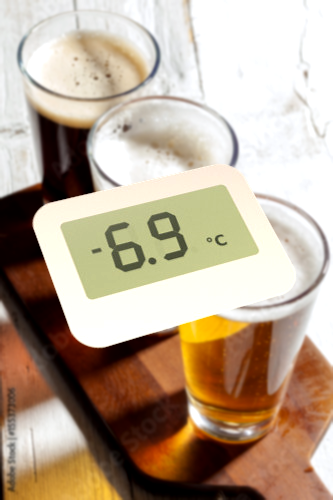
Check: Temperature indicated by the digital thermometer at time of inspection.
-6.9 °C
